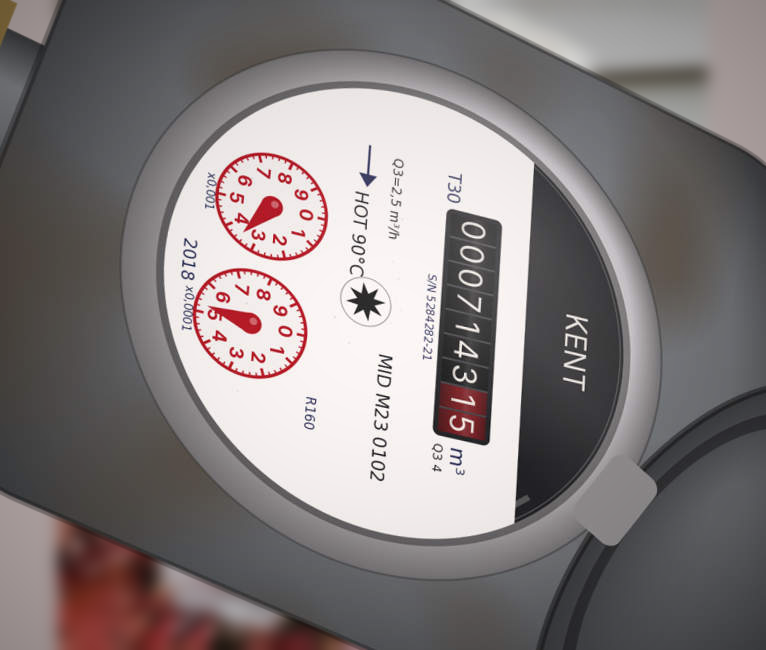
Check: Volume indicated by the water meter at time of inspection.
7143.1535 m³
